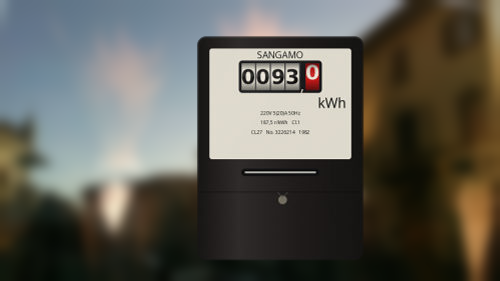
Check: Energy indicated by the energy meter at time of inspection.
93.0 kWh
